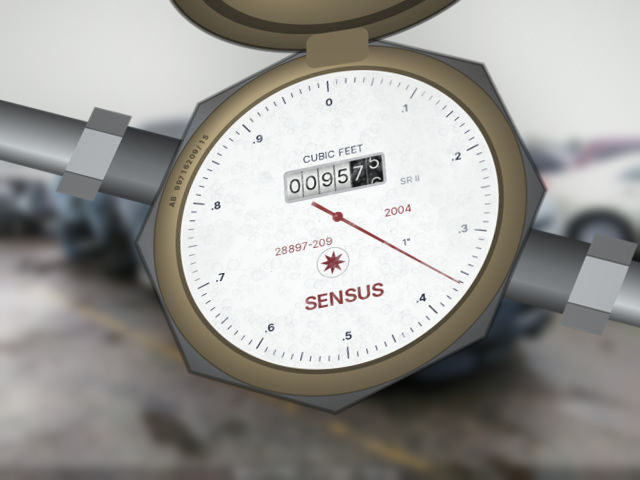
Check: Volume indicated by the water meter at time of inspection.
9575.36 ft³
